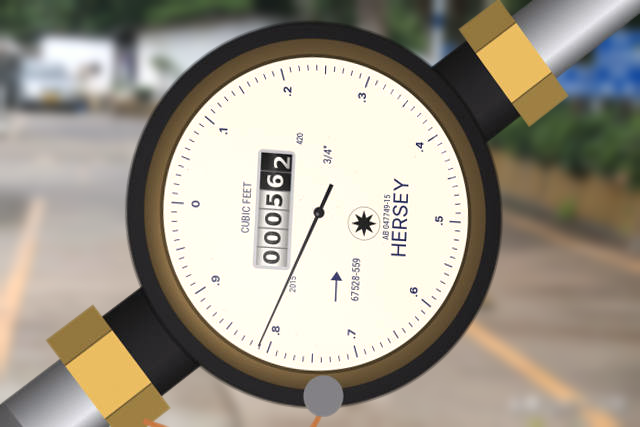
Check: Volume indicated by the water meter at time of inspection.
561.81 ft³
